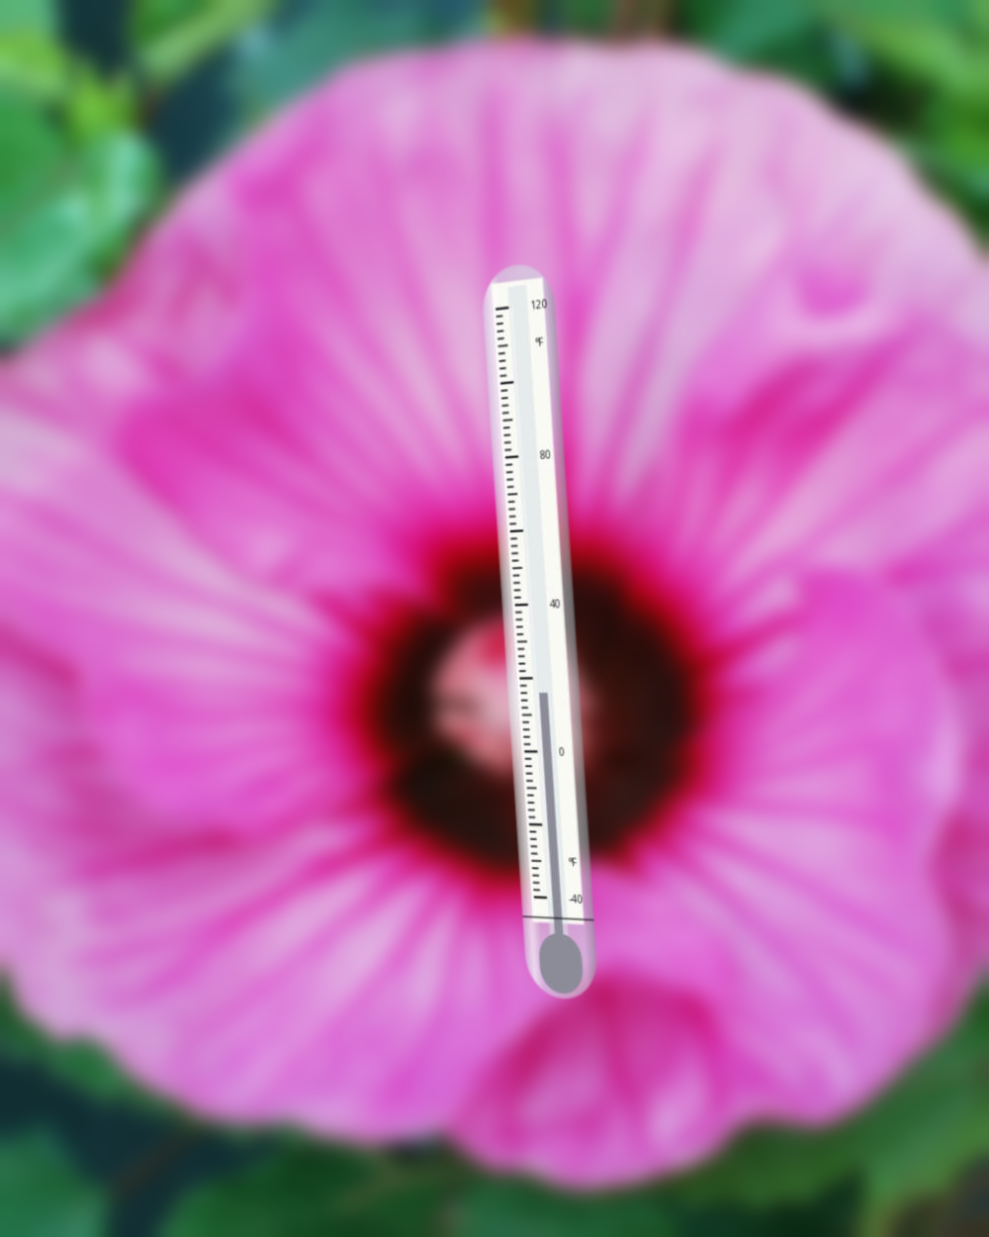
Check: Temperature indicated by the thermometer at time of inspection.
16 °F
